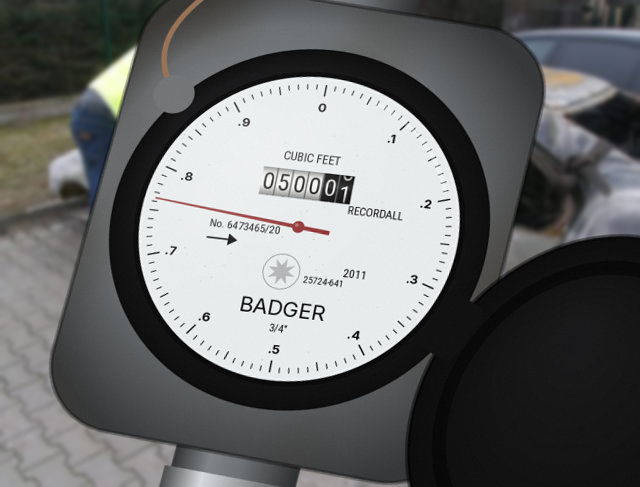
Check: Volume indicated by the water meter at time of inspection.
50000.76 ft³
